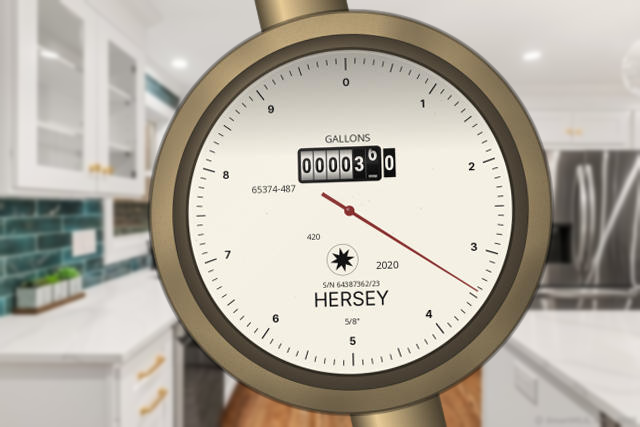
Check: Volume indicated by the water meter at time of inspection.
363.4 gal
